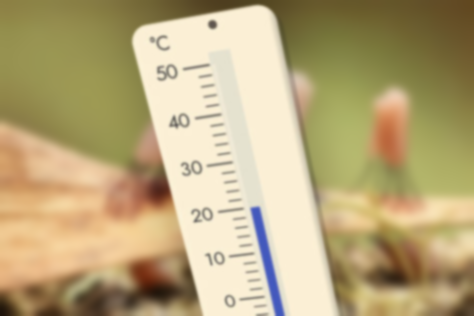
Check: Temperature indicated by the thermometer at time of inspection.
20 °C
